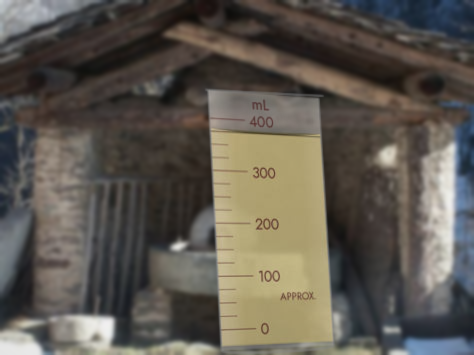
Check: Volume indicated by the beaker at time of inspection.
375 mL
